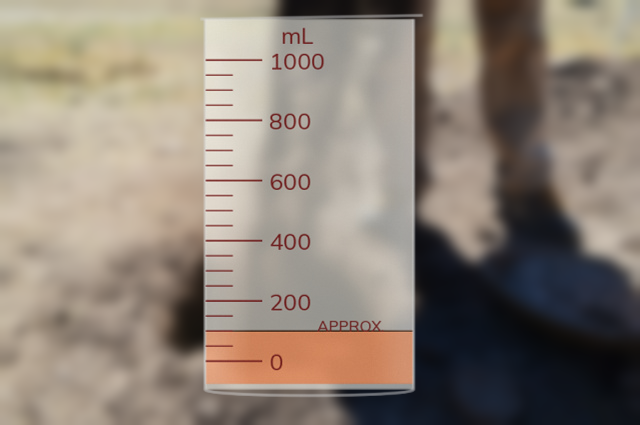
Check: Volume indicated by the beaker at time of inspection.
100 mL
